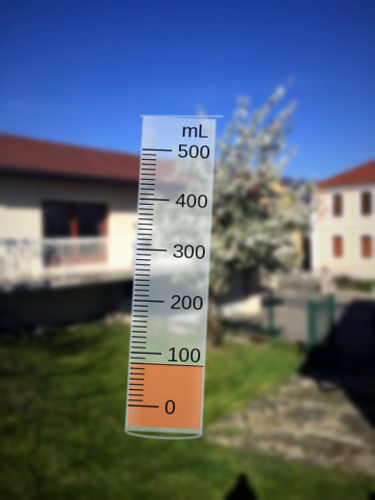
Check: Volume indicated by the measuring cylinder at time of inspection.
80 mL
